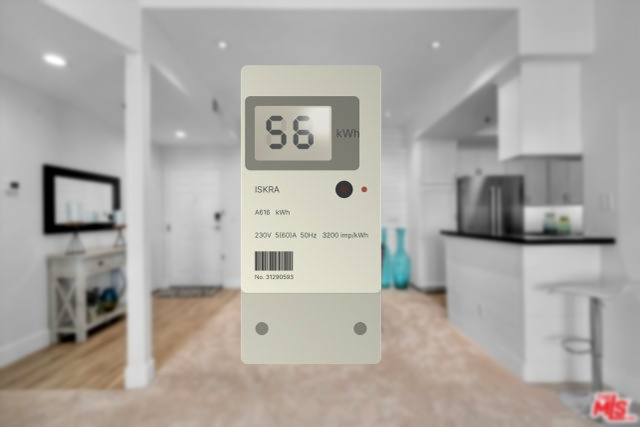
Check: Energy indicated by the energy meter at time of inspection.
56 kWh
